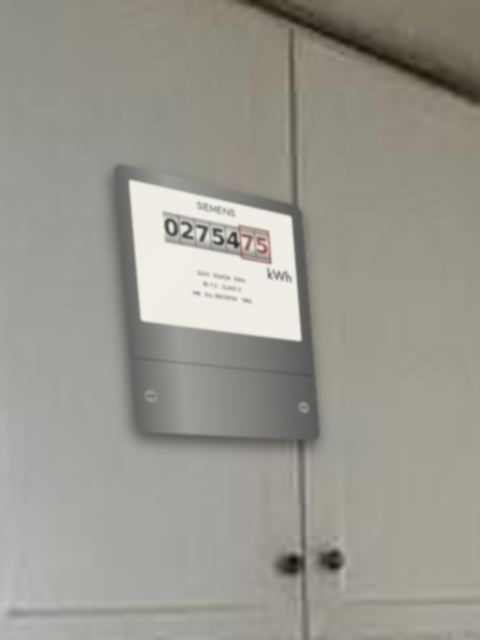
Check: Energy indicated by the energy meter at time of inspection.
2754.75 kWh
